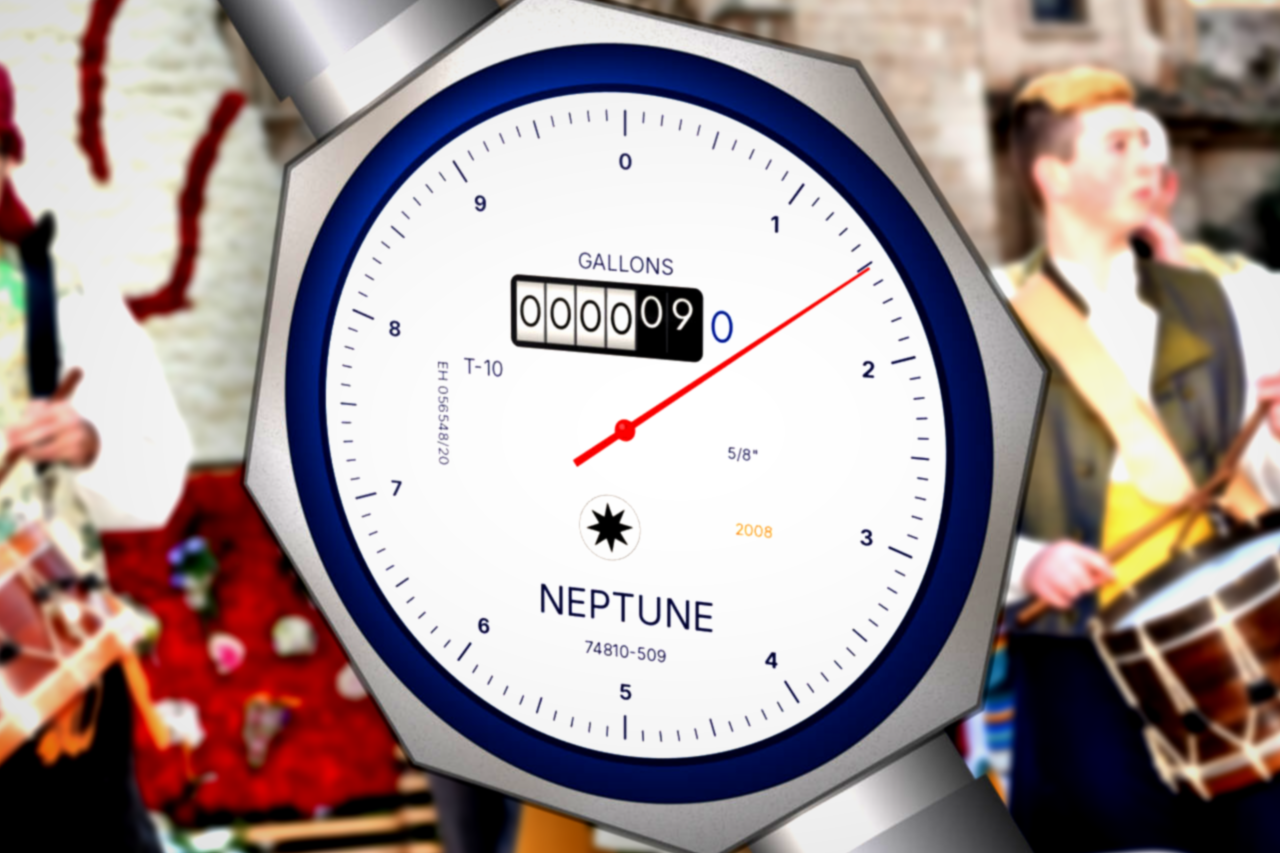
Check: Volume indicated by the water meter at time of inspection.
91.5 gal
